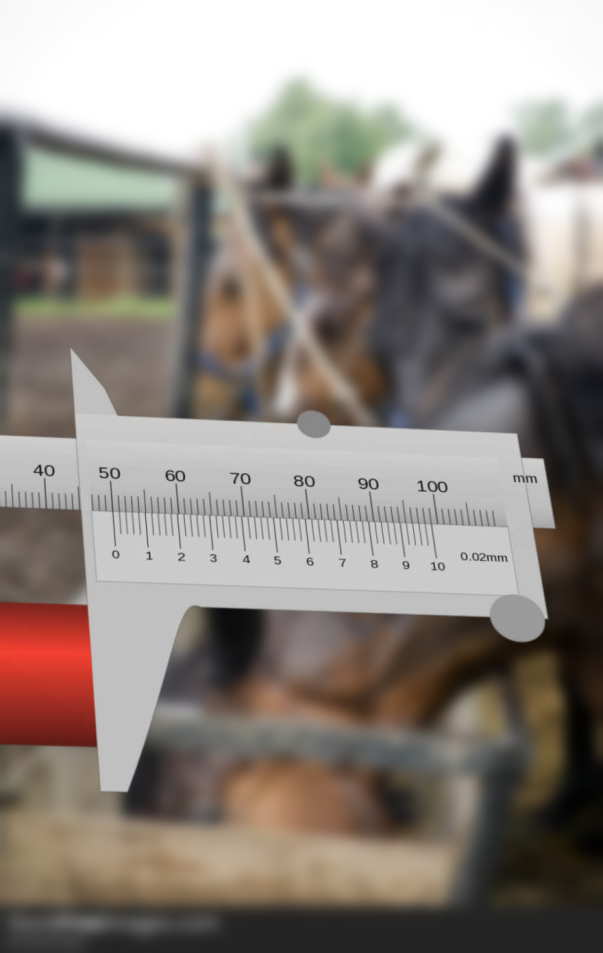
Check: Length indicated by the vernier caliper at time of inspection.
50.0 mm
